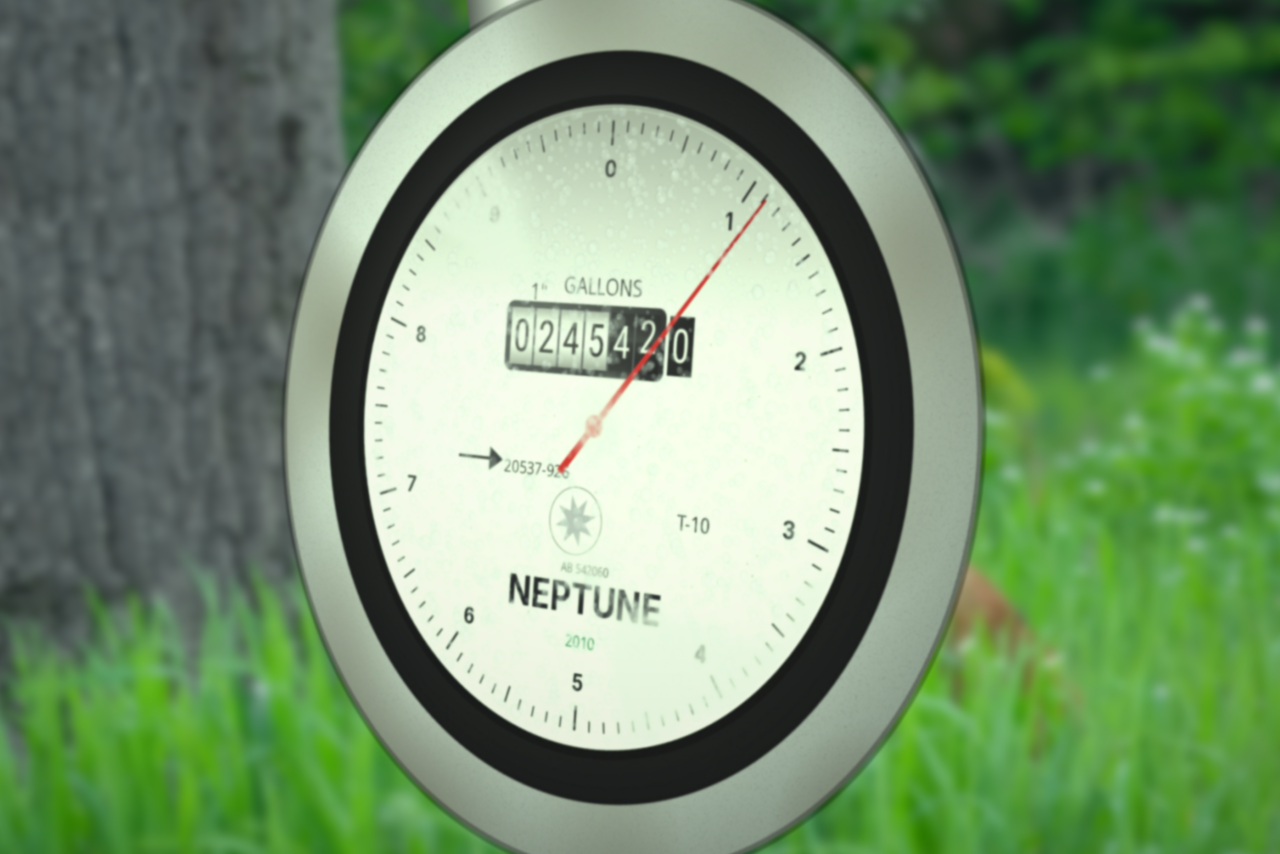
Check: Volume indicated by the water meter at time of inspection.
245421.1 gal
